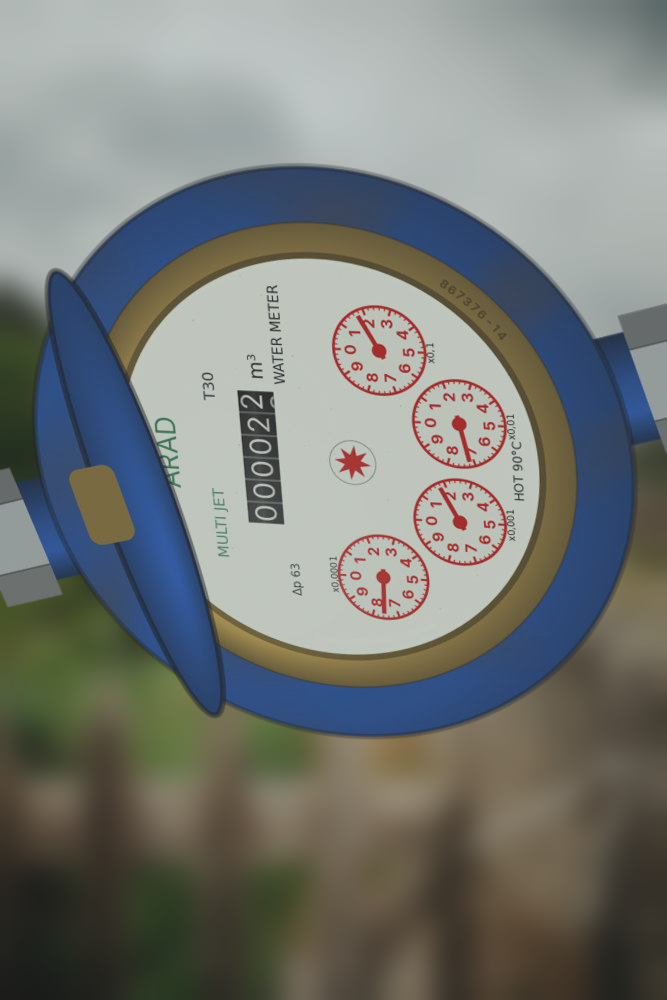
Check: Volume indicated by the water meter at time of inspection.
22.1717 m³
